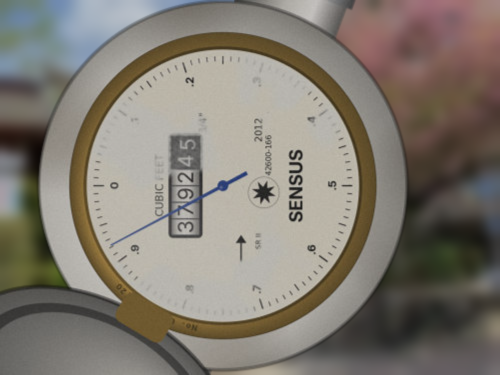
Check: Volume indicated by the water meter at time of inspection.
379244.92 ft³
